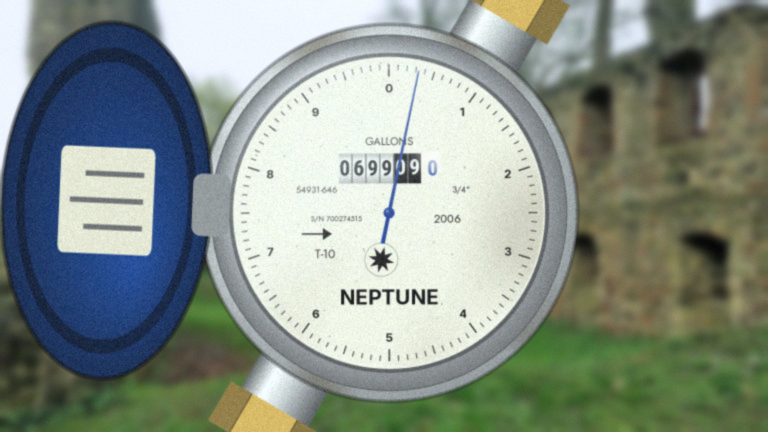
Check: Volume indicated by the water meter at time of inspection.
699090.3 gal
